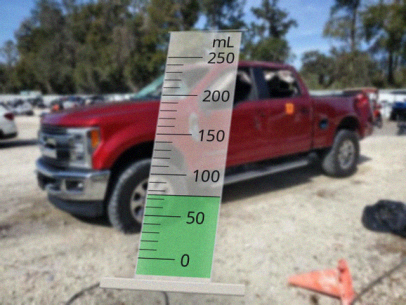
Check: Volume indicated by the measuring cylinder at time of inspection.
75 mL
